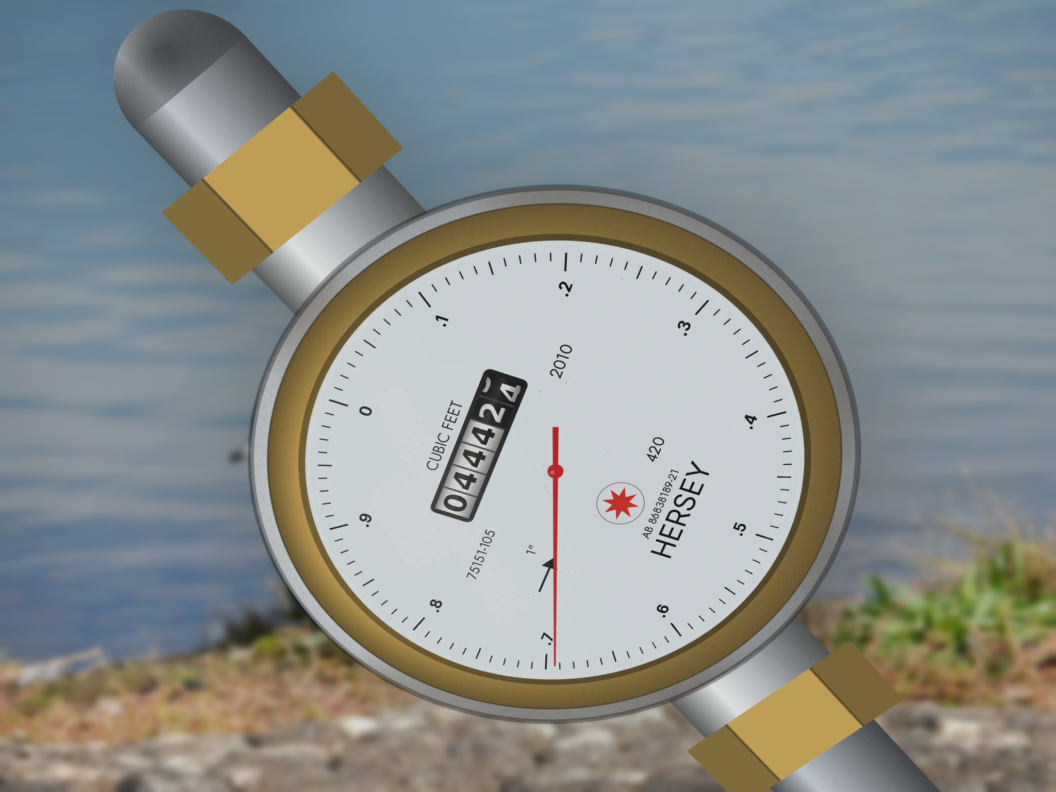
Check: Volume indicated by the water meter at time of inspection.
44423.69 ft³
